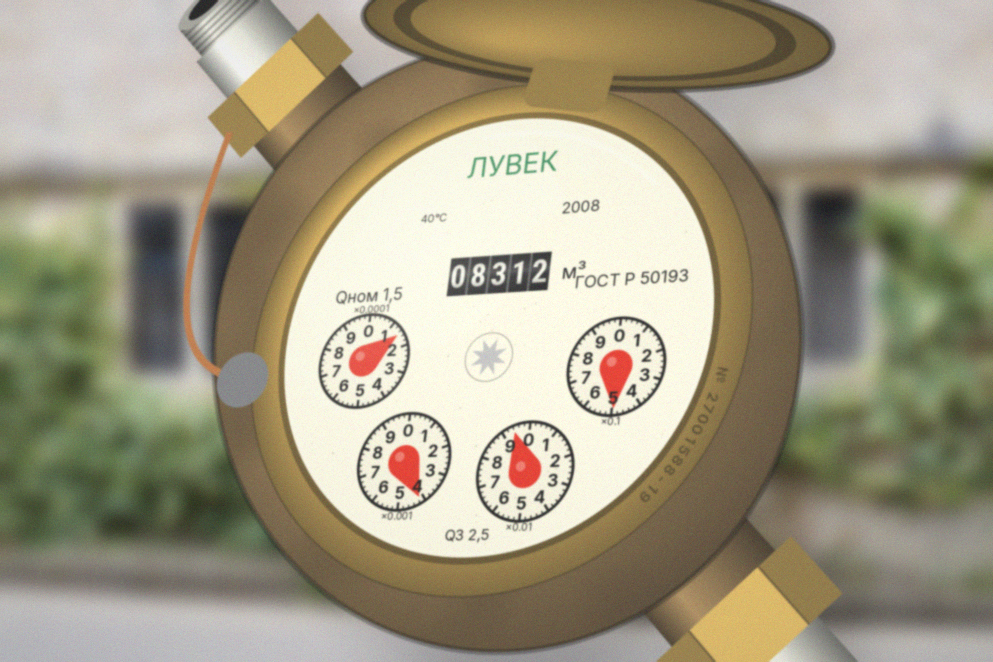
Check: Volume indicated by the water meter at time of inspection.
8312.4941 m³
